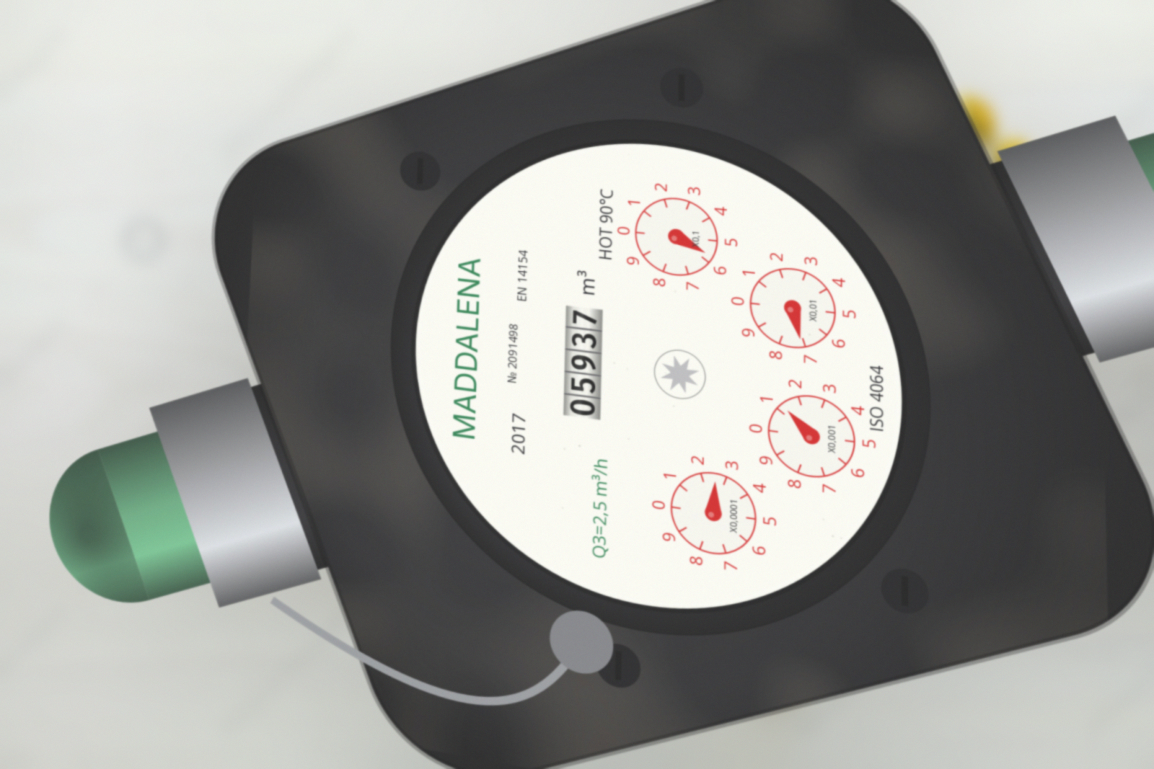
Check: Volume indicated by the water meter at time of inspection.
5937.5712 m³
